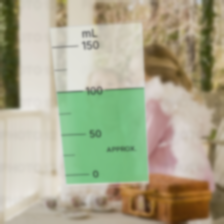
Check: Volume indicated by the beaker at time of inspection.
100 mL
